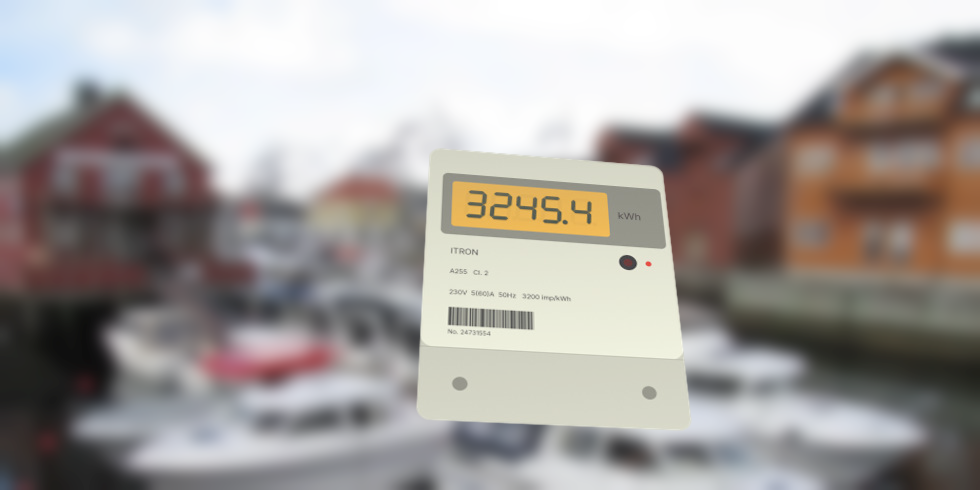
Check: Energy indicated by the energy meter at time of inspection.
3245.4 kWh
